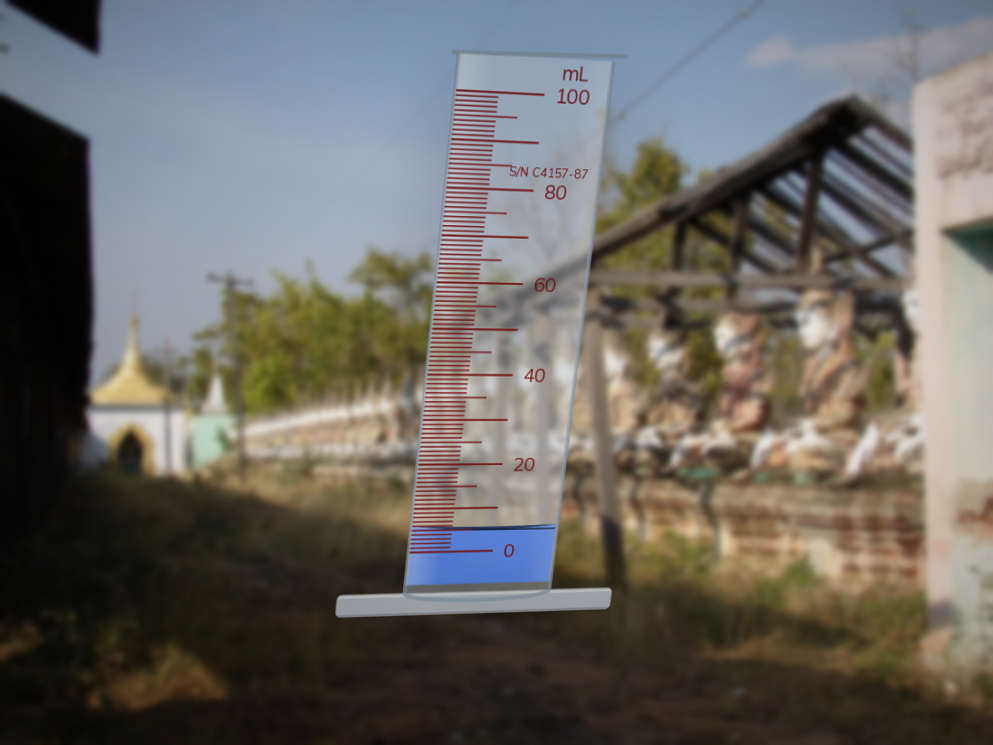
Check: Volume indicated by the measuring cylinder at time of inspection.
5 mL
